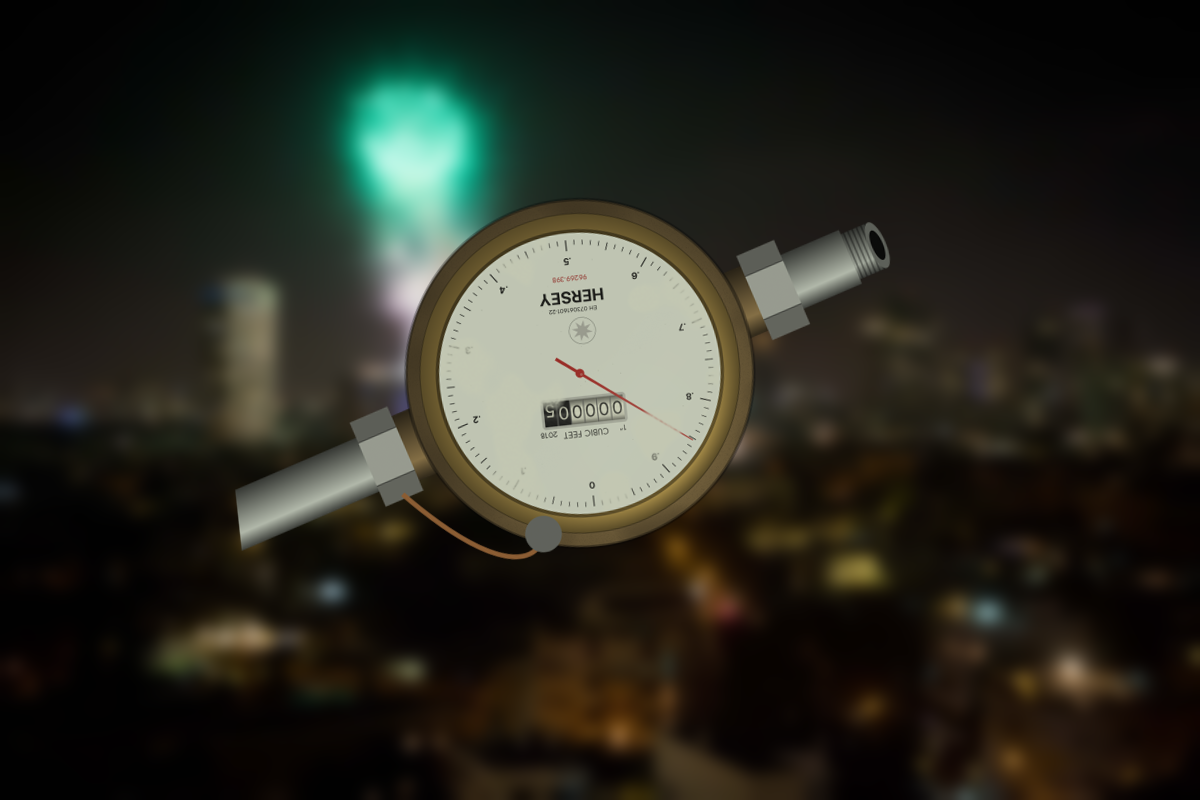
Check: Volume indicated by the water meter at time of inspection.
4.85 ft³
